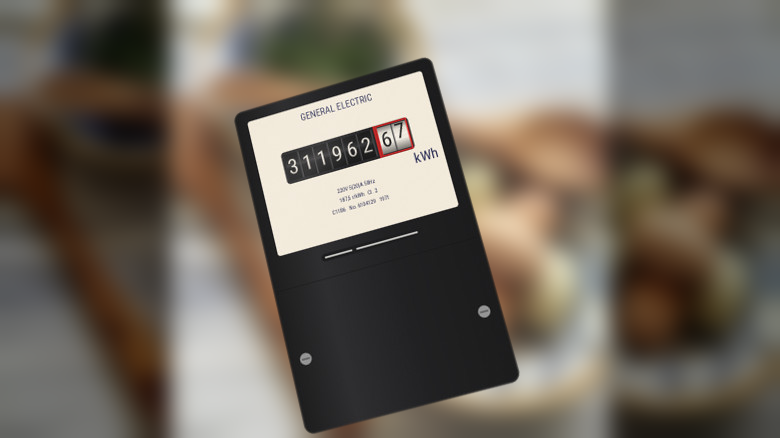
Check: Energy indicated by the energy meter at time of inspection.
311962.67 kWh
